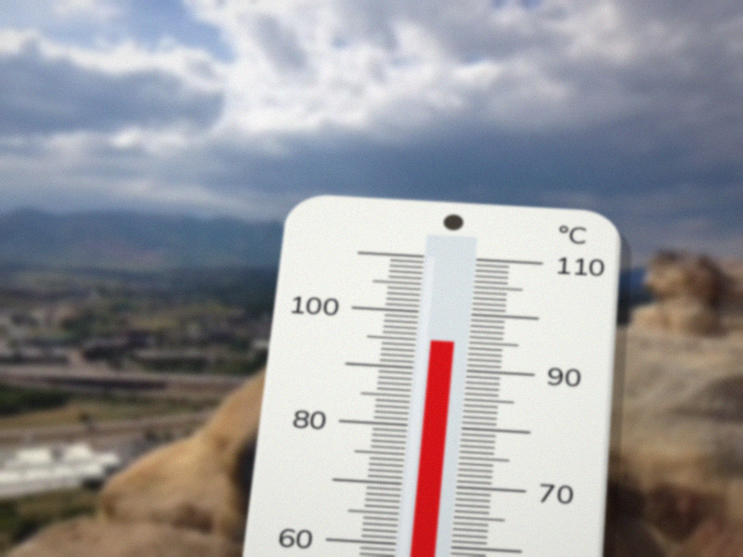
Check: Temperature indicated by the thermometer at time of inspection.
95 °C
